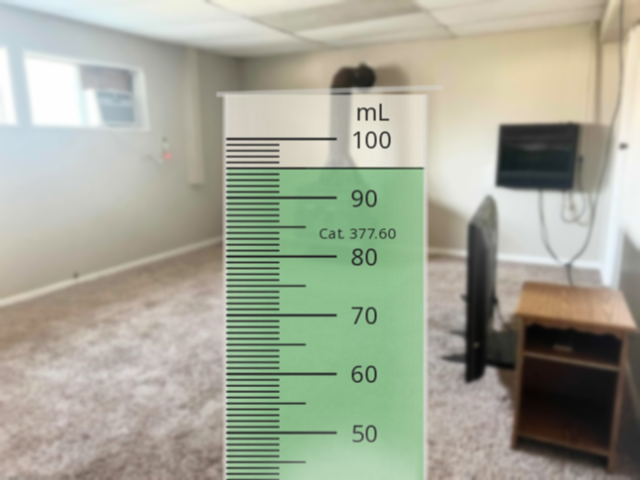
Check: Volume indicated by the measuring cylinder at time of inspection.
95 mL
